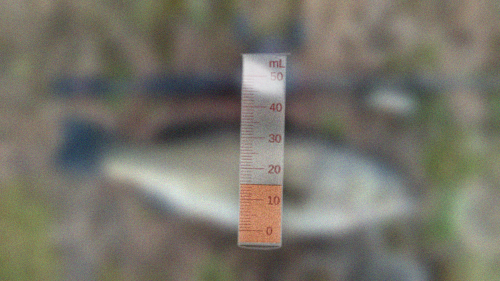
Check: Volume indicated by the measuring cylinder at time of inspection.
15 mL
